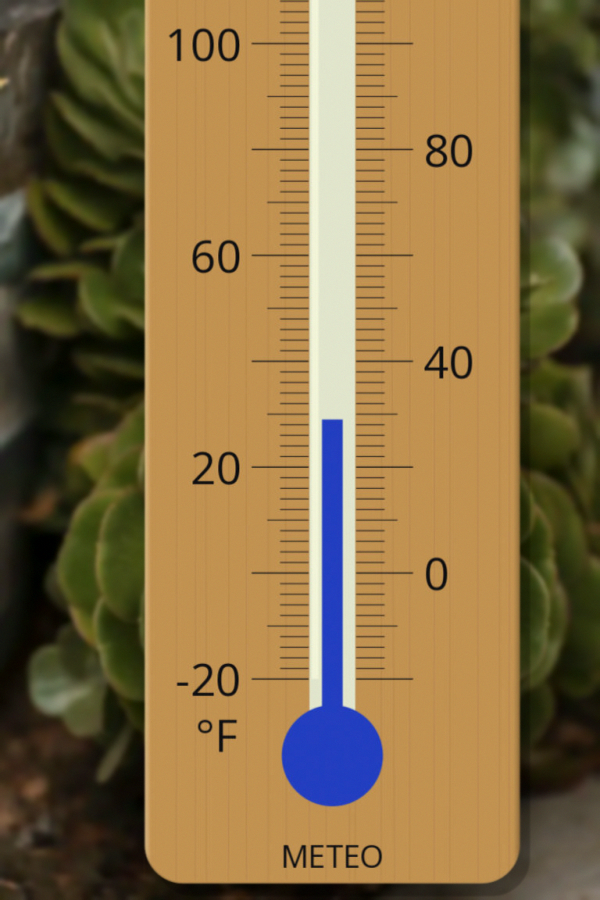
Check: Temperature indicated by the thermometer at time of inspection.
29 °F
